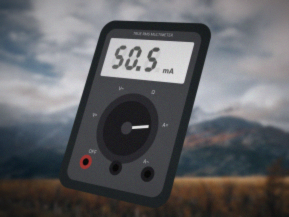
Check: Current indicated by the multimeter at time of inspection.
50.5 mA
